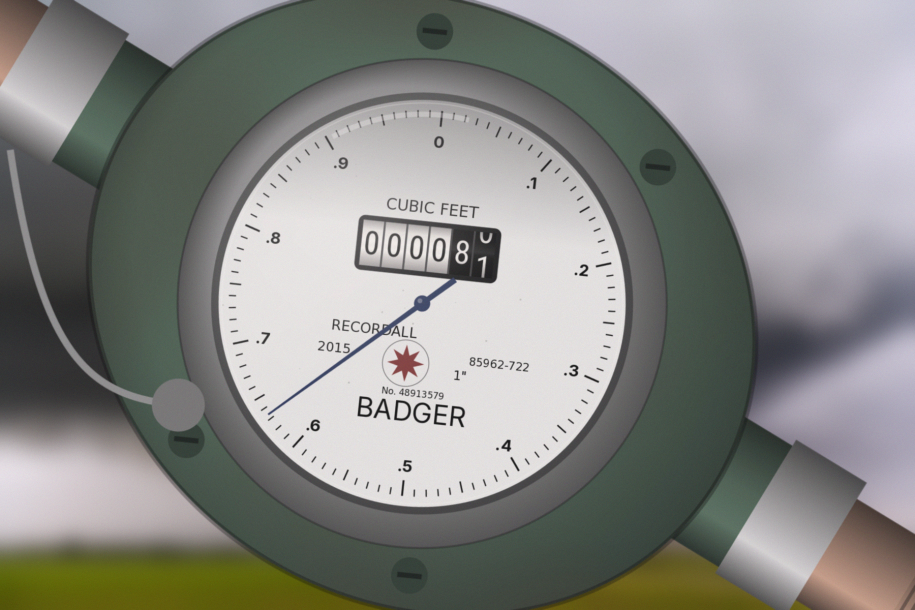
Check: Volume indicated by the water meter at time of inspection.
80.63 ft³
